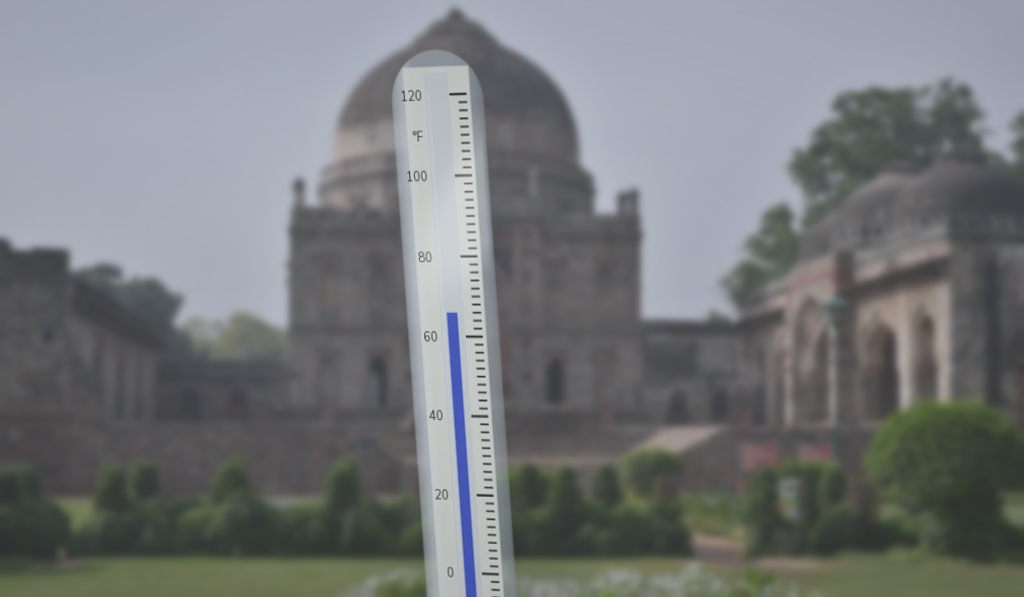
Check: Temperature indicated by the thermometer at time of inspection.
66 °F
